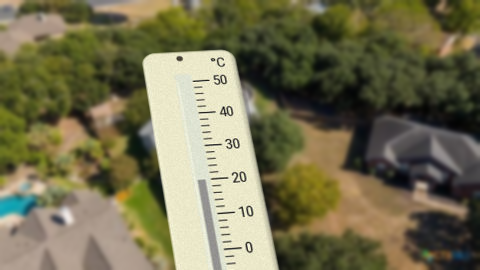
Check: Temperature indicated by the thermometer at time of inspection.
20 °C
